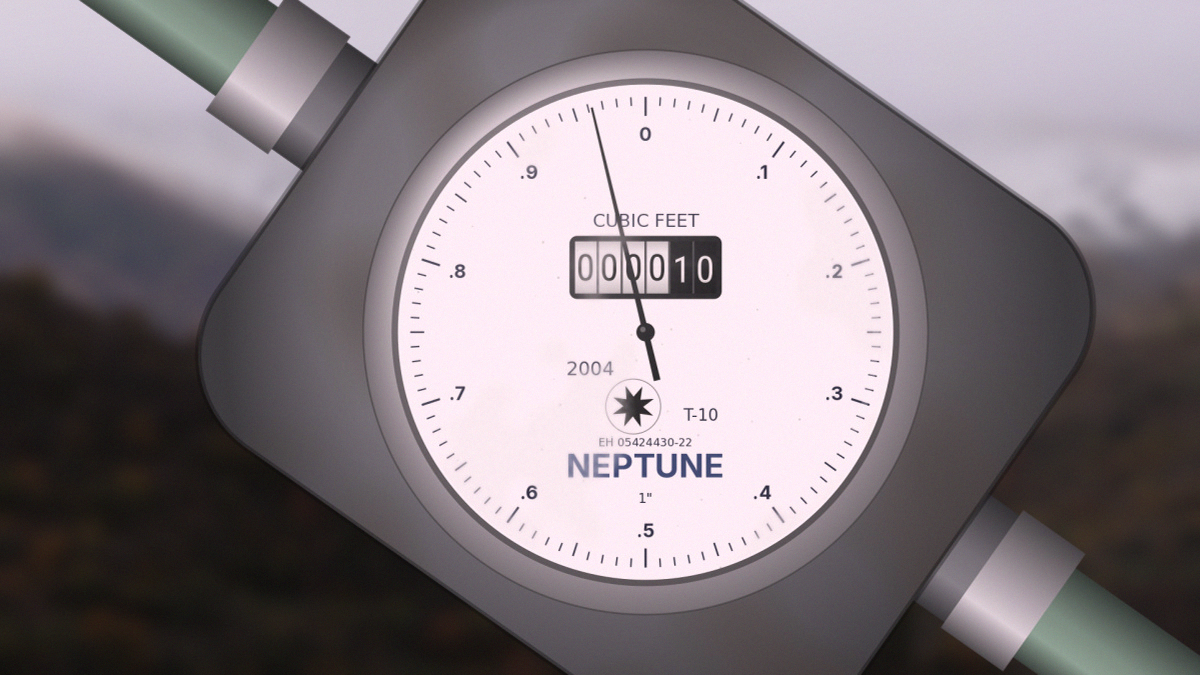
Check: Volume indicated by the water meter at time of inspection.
9.96 ft³
